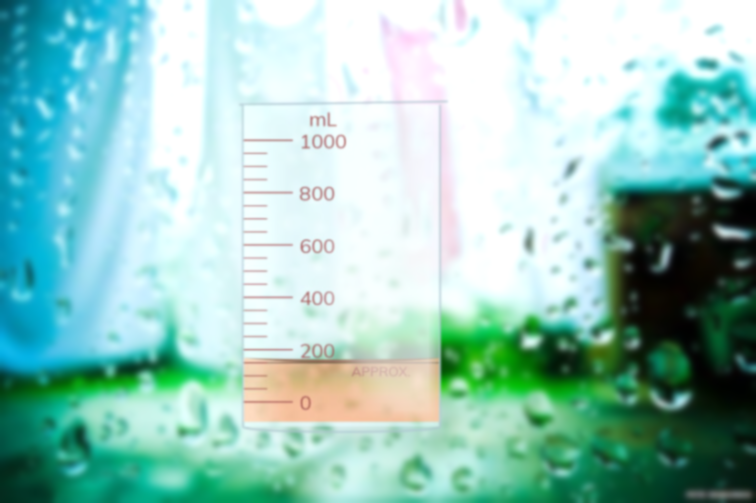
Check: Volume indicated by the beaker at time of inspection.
150 mL
